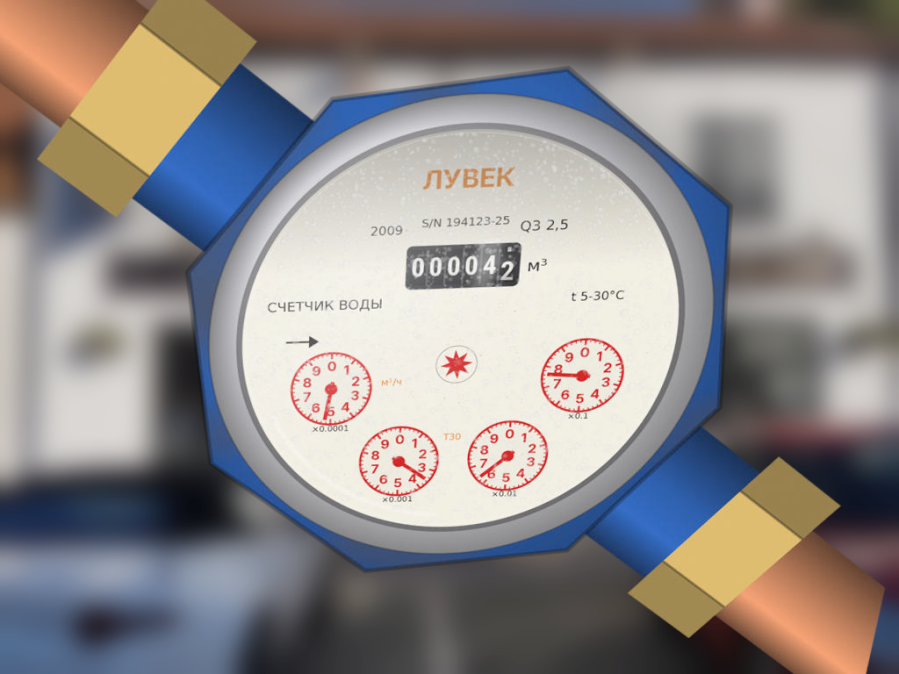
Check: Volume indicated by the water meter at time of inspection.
41.7635 m³
